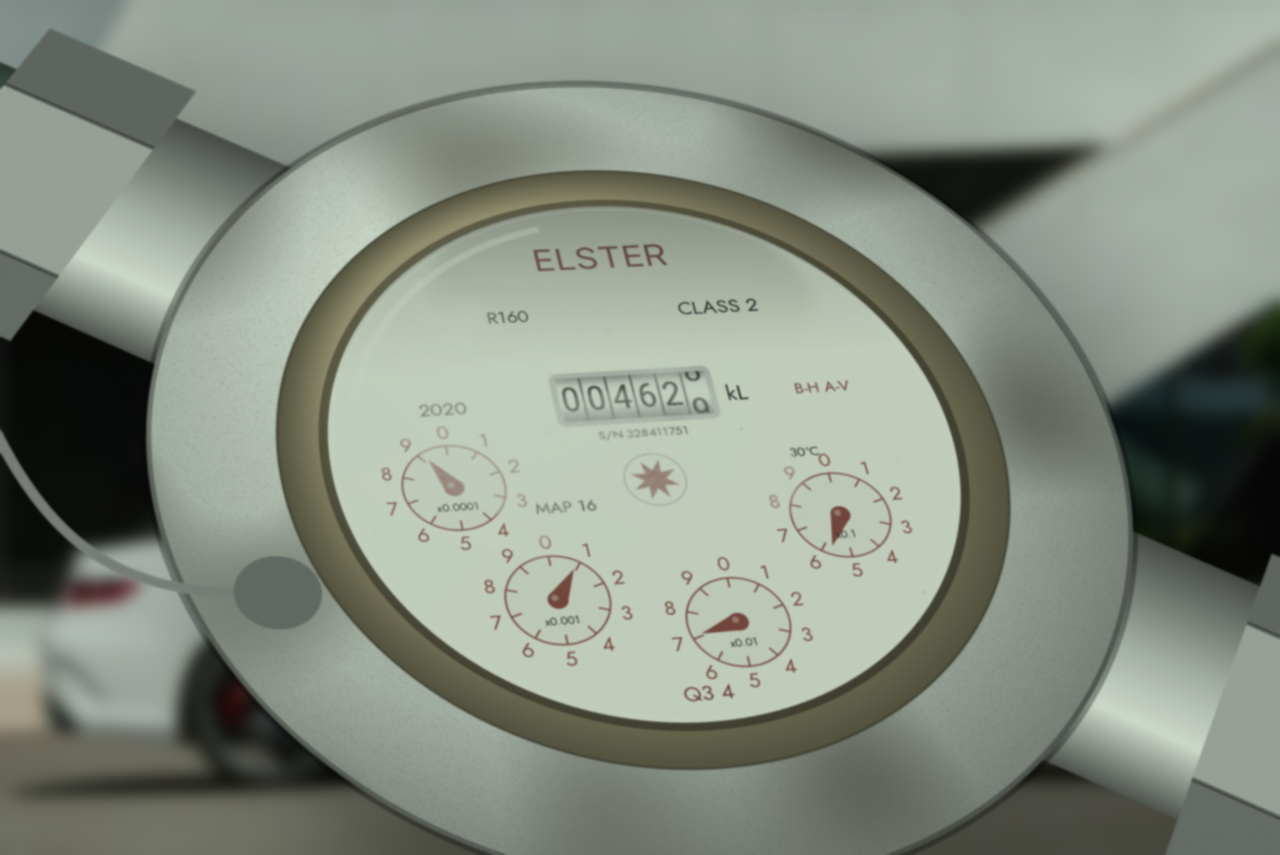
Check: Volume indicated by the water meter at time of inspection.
4628.5709 kL
